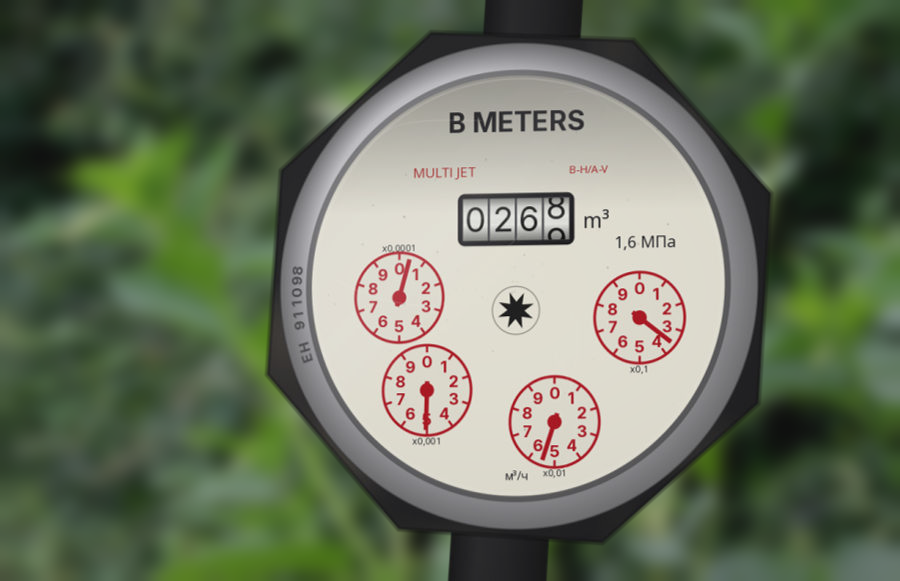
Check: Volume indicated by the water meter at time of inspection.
268.3550 m³
